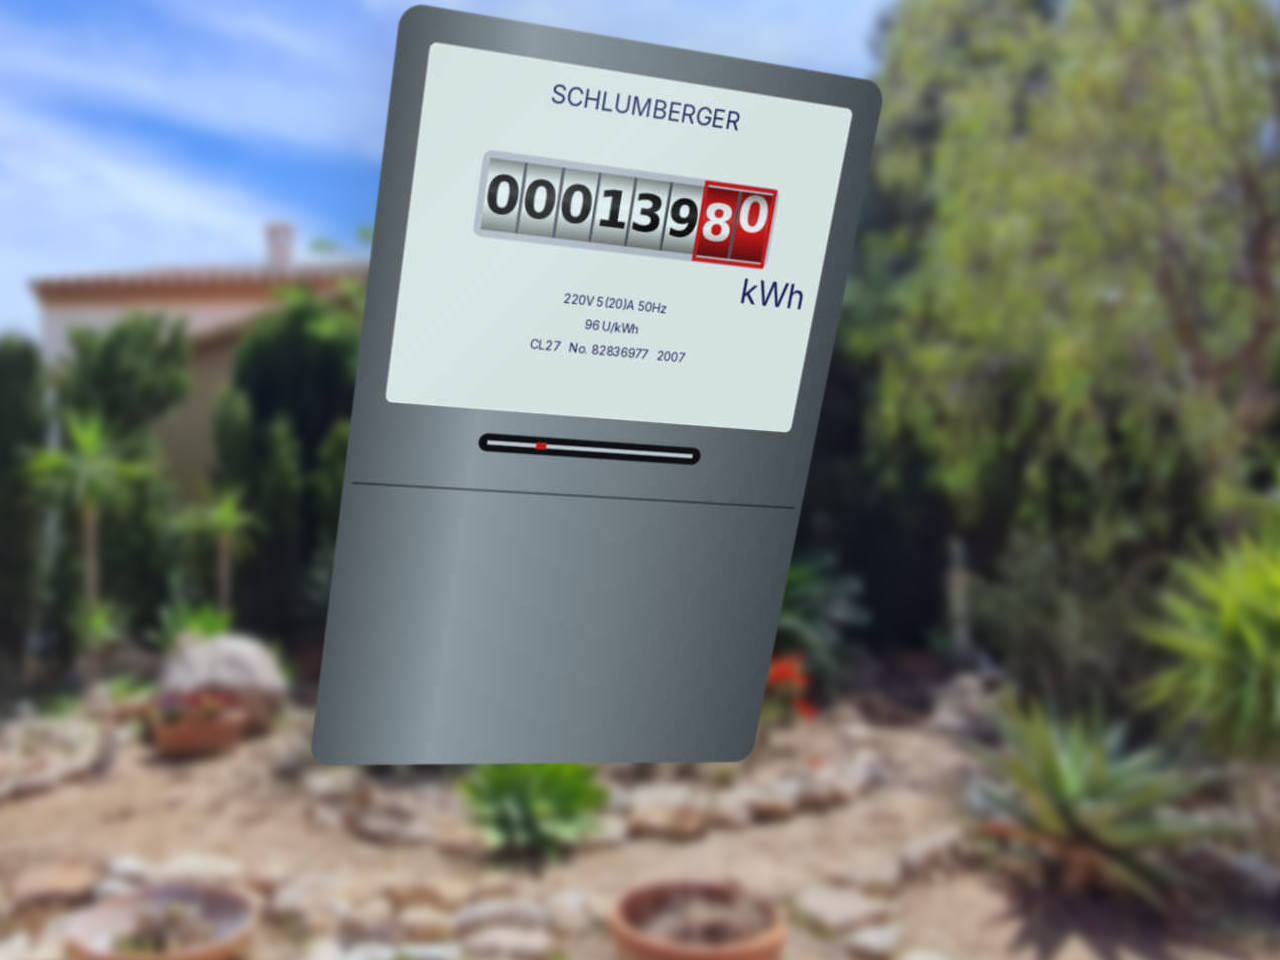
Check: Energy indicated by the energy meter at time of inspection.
139.80 kWh
